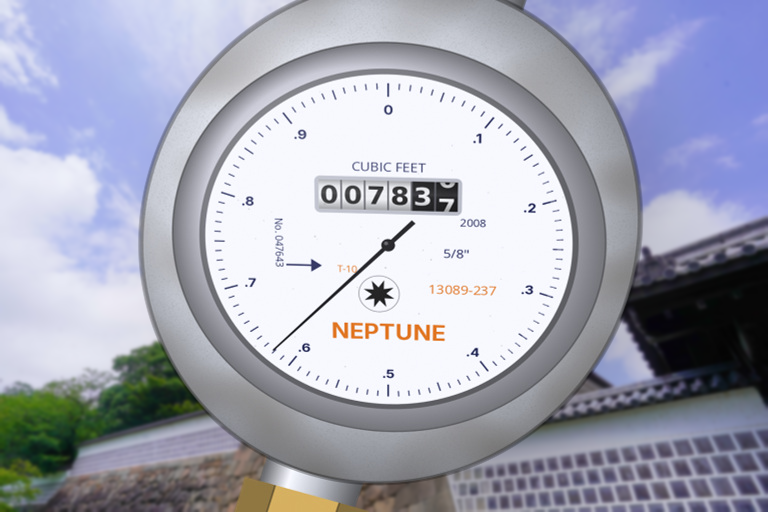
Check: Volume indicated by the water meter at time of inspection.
7836.62 ft³
